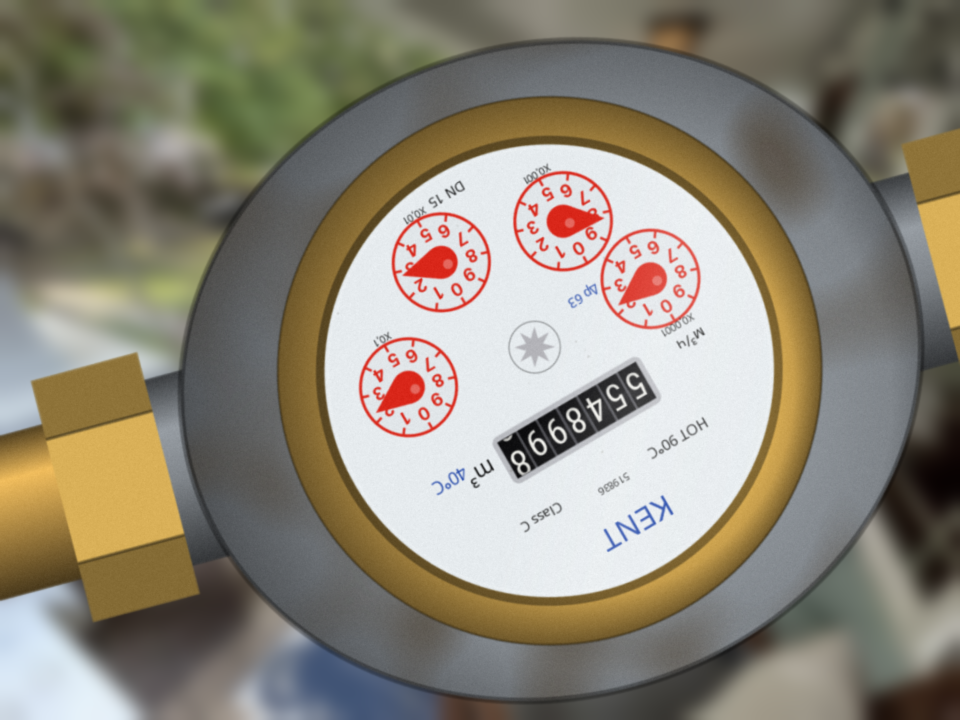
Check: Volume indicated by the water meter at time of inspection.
5548998.2282 m³
